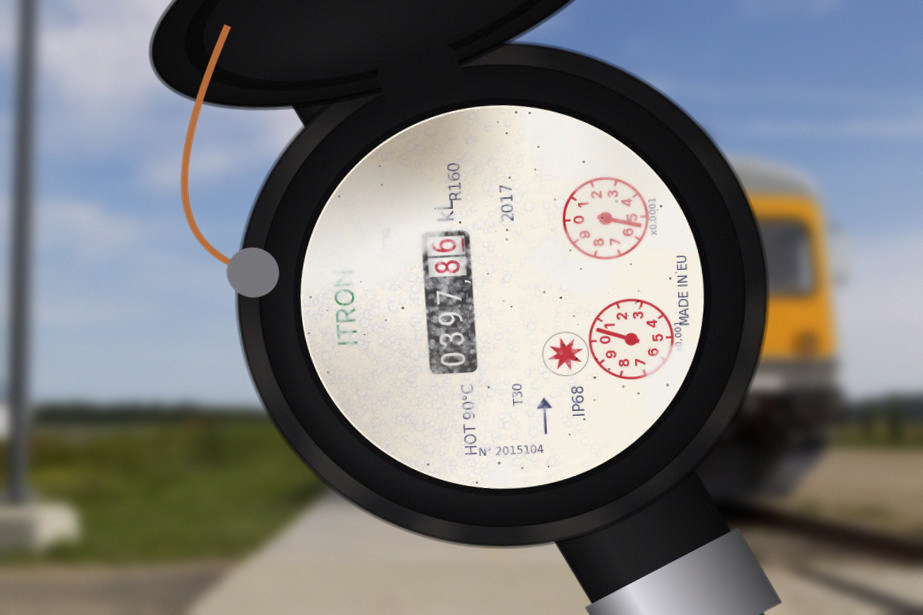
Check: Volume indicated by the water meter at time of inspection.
397.8605 kL
